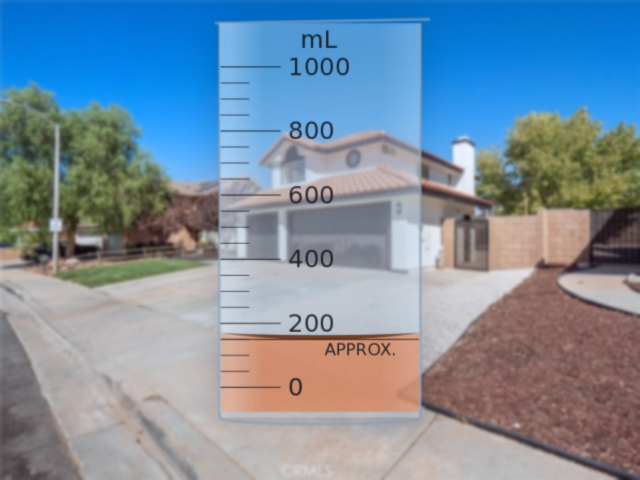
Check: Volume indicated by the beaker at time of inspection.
150 mL
